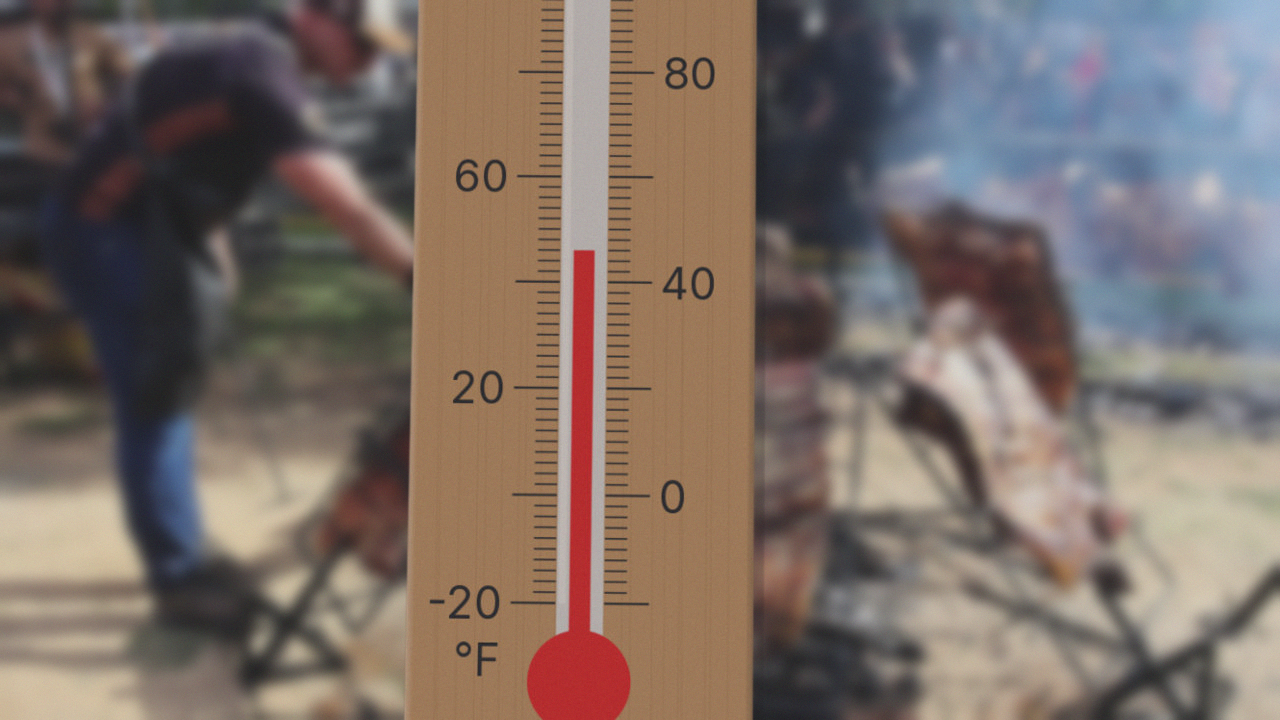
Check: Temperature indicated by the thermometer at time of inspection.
46 °F
